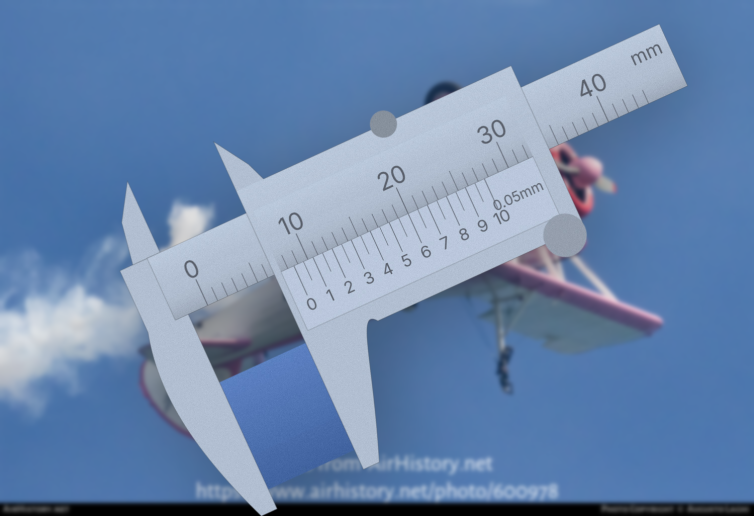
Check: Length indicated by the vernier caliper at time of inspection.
8.6 mm
